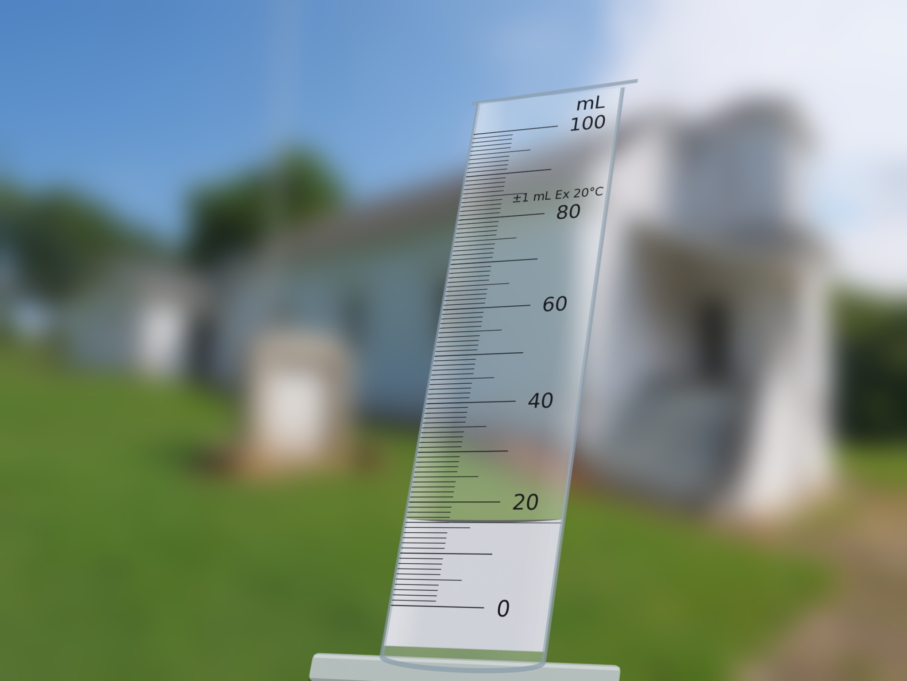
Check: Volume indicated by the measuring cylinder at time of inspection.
16 mL
